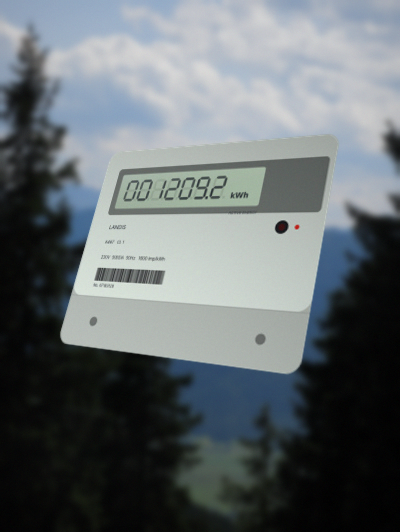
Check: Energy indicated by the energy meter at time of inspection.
1209.2 kWh
